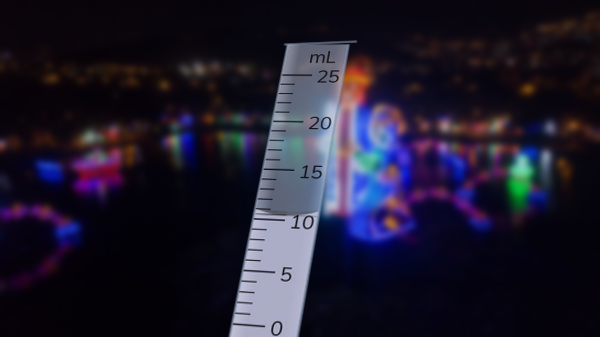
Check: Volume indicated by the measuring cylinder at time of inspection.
10.5 mL
